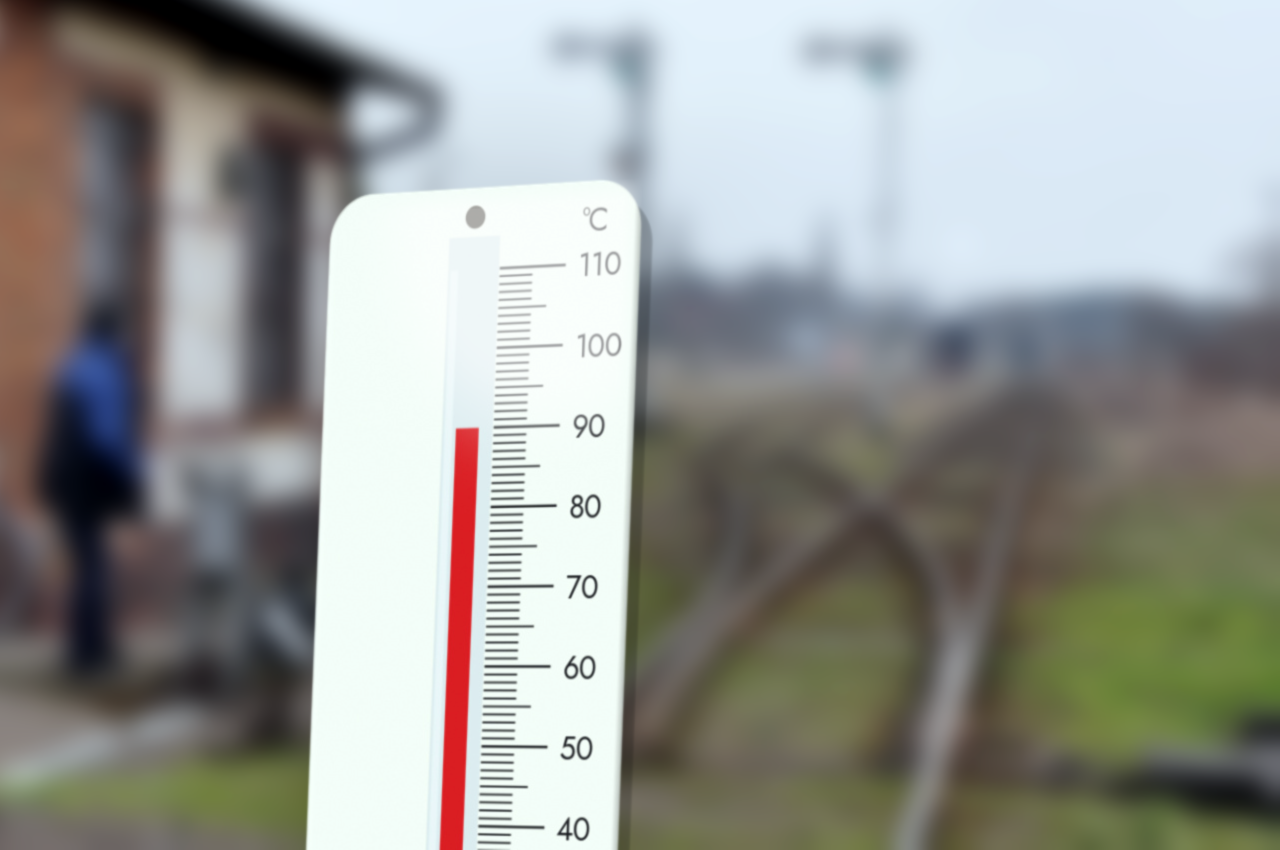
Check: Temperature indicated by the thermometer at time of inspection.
90 °C
